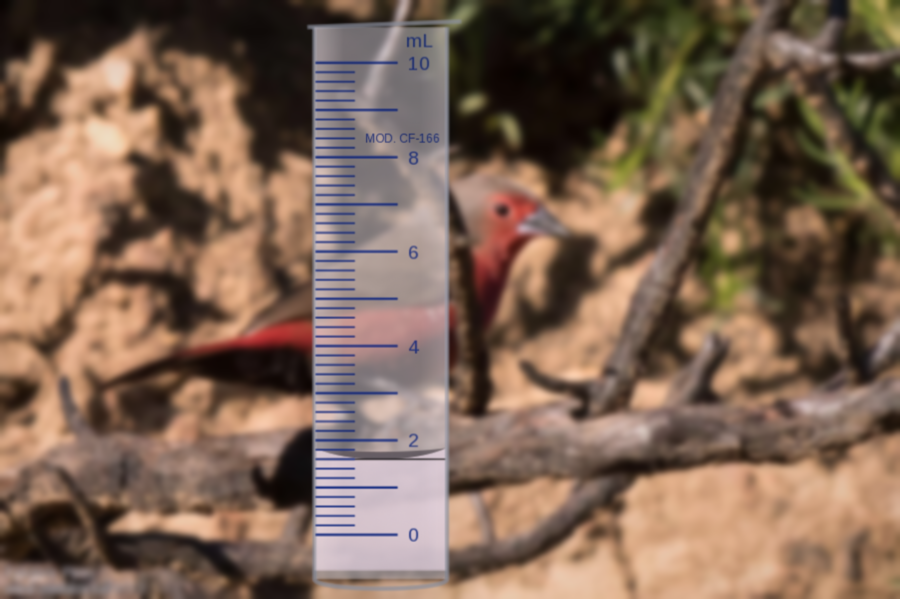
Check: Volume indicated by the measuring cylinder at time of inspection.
1.6 mL
